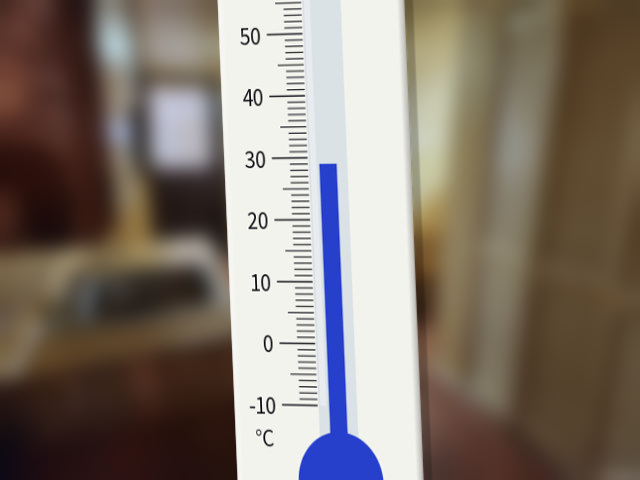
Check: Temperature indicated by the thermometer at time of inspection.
29 °C
